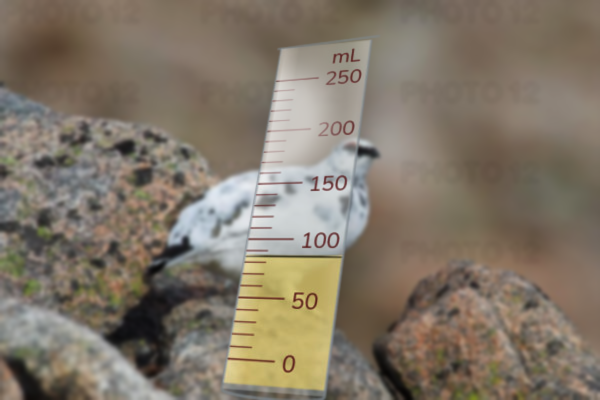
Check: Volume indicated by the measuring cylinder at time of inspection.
85 mL
